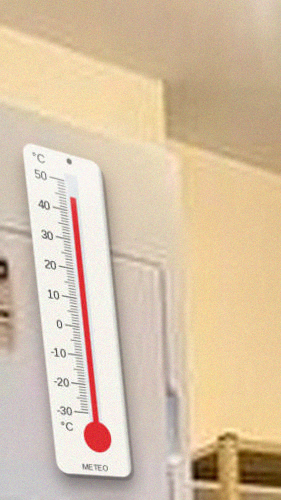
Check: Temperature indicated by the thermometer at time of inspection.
45 °C
